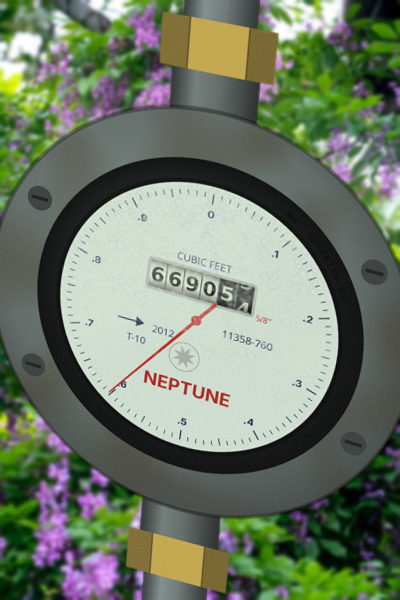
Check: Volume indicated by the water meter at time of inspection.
669053.60 ft³
